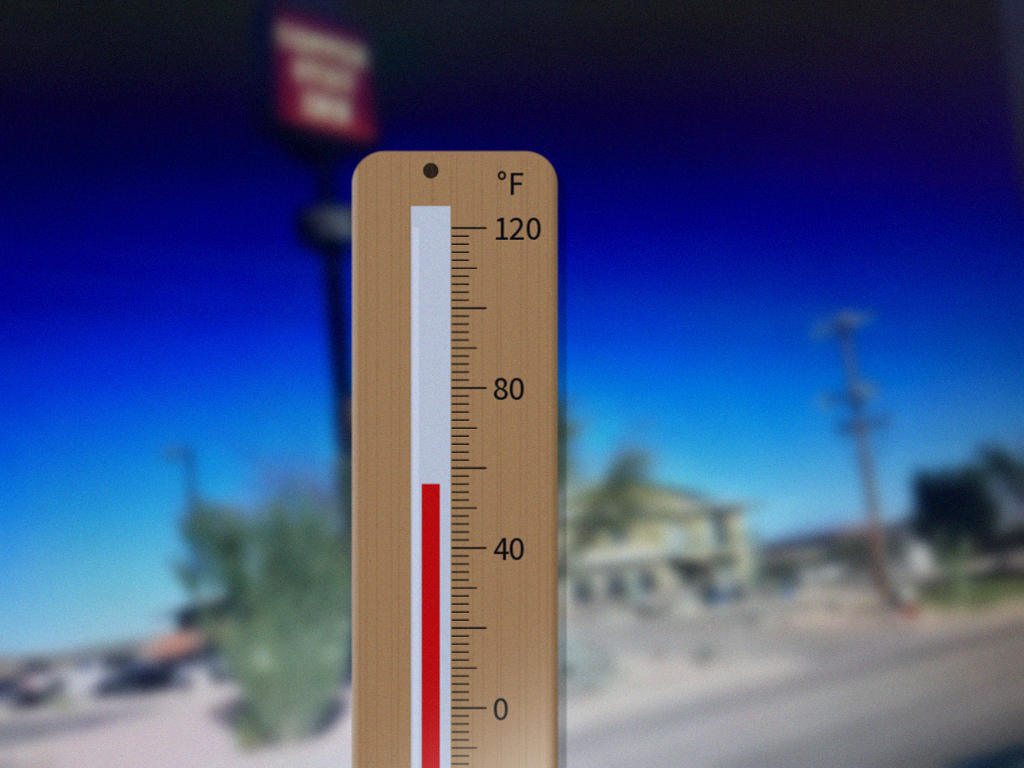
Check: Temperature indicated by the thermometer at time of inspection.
56 °F
